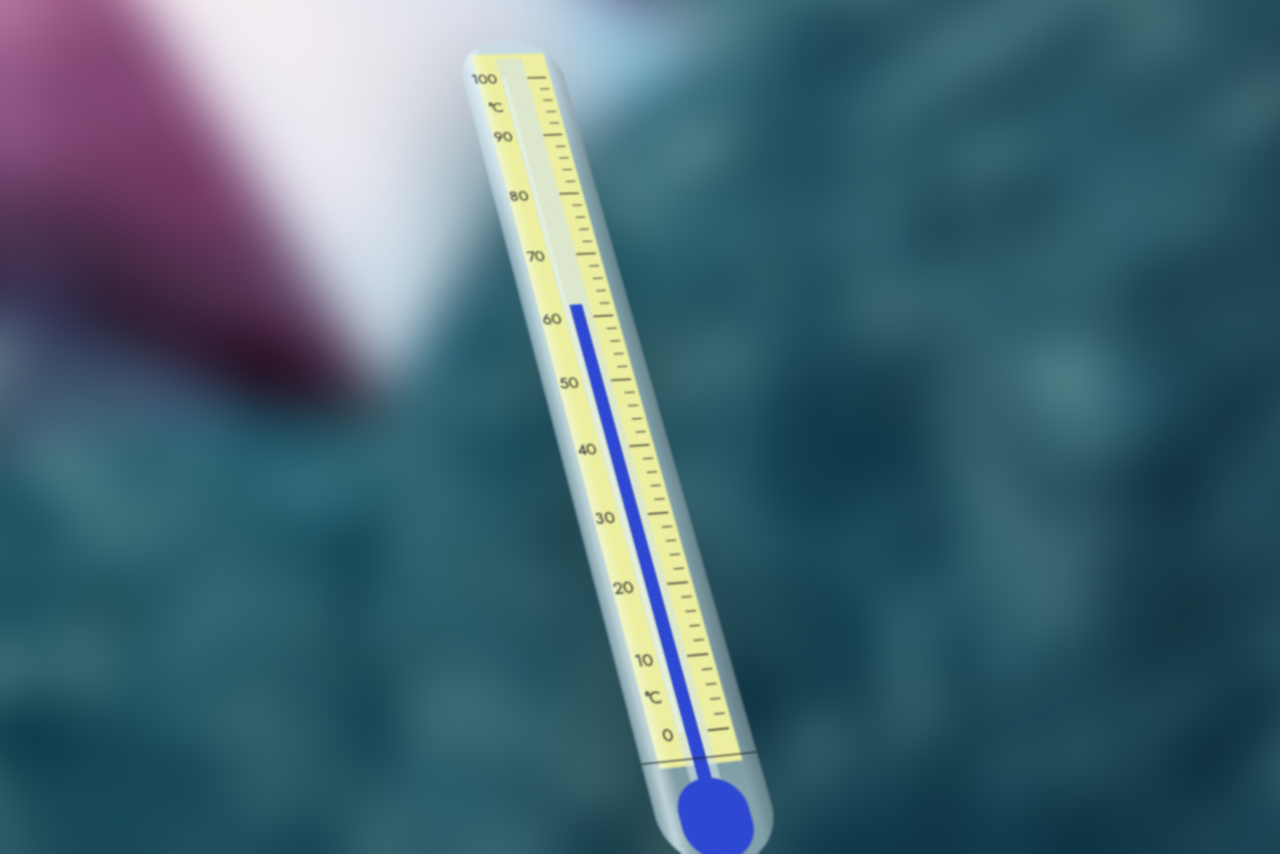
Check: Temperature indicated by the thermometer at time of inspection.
62 °C
